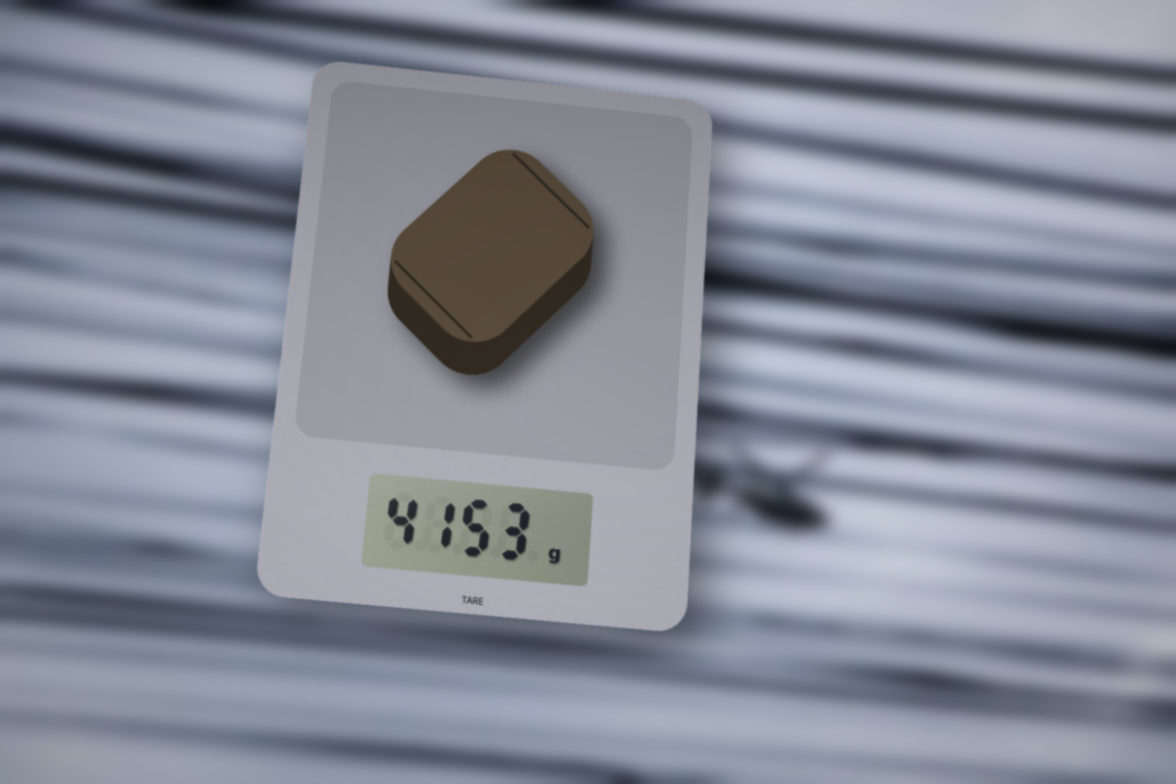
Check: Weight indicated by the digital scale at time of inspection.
4153 g
